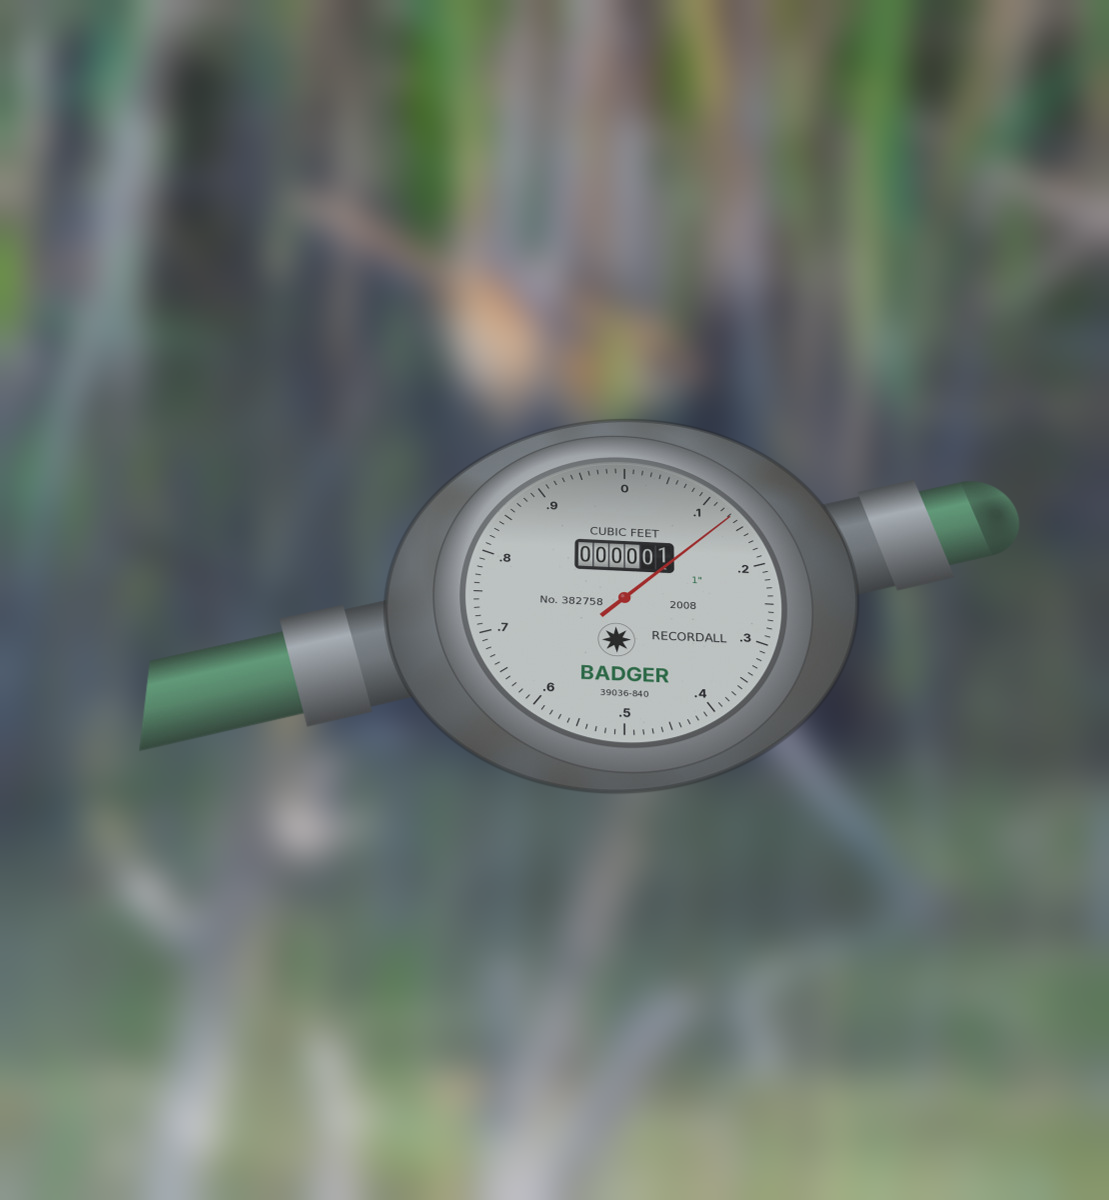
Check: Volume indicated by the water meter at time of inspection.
1.13 ft³
